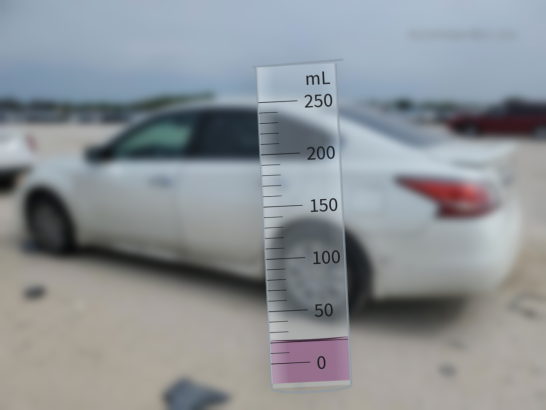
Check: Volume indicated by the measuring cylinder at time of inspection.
20 mL
